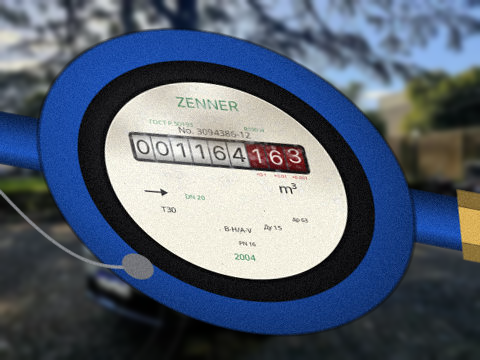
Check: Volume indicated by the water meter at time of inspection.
1164.163 m³
